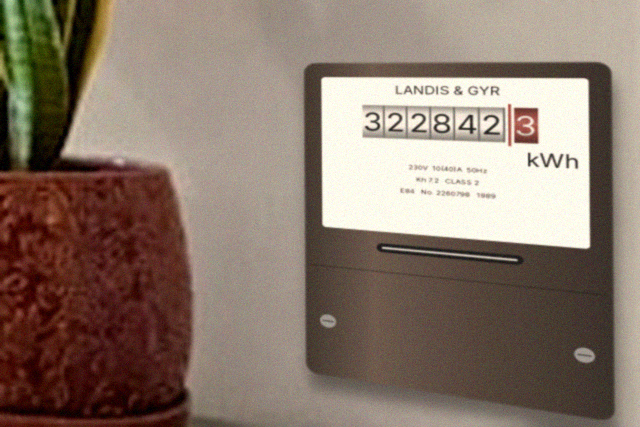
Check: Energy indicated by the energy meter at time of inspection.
322842.3 kWh
